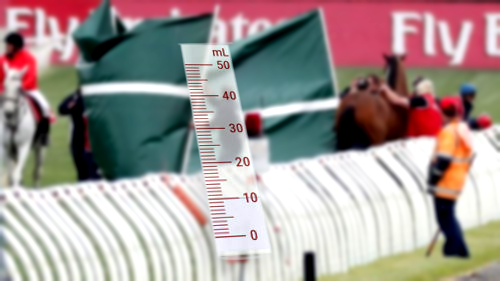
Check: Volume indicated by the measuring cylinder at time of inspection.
10 mL
